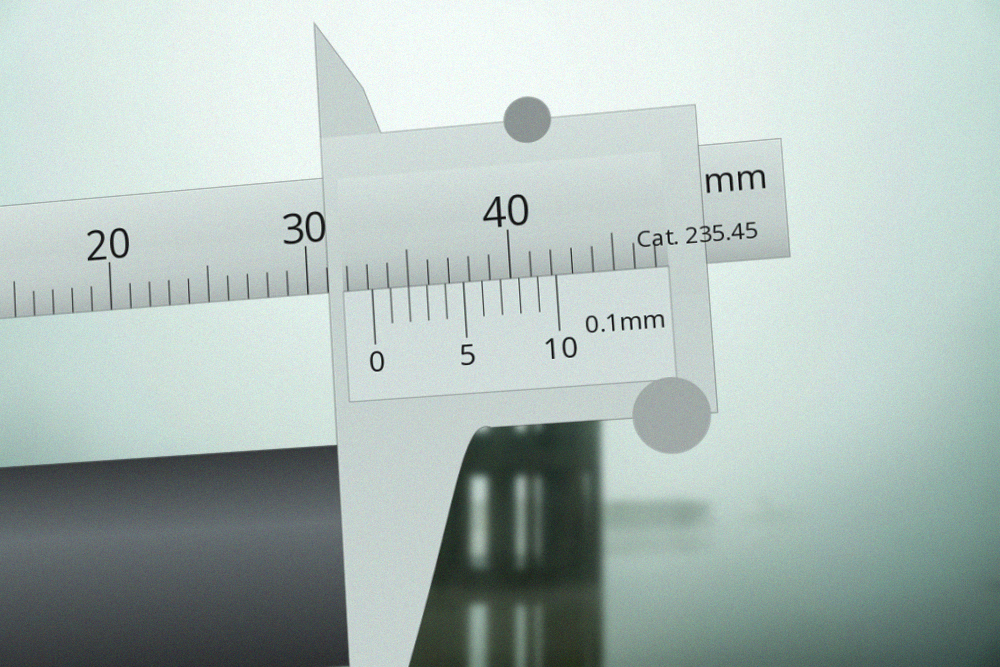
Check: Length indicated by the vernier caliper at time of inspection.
33.2 mm
